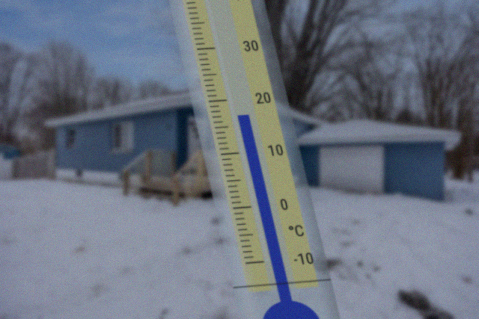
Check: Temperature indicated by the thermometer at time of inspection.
17 °C
